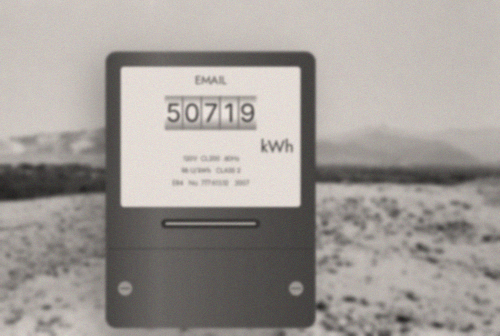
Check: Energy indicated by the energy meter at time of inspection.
50719 kWh
